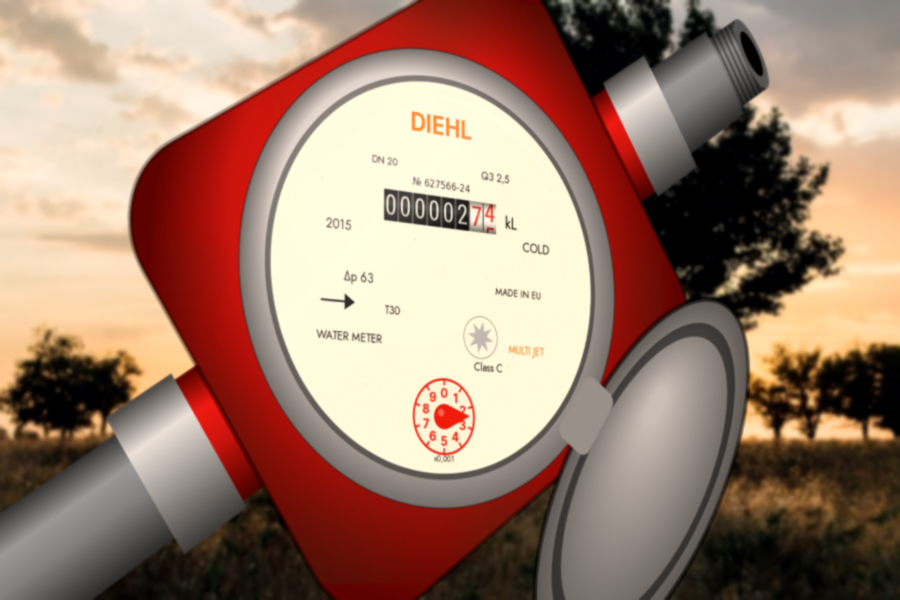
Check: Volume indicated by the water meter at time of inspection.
2.742 kL
